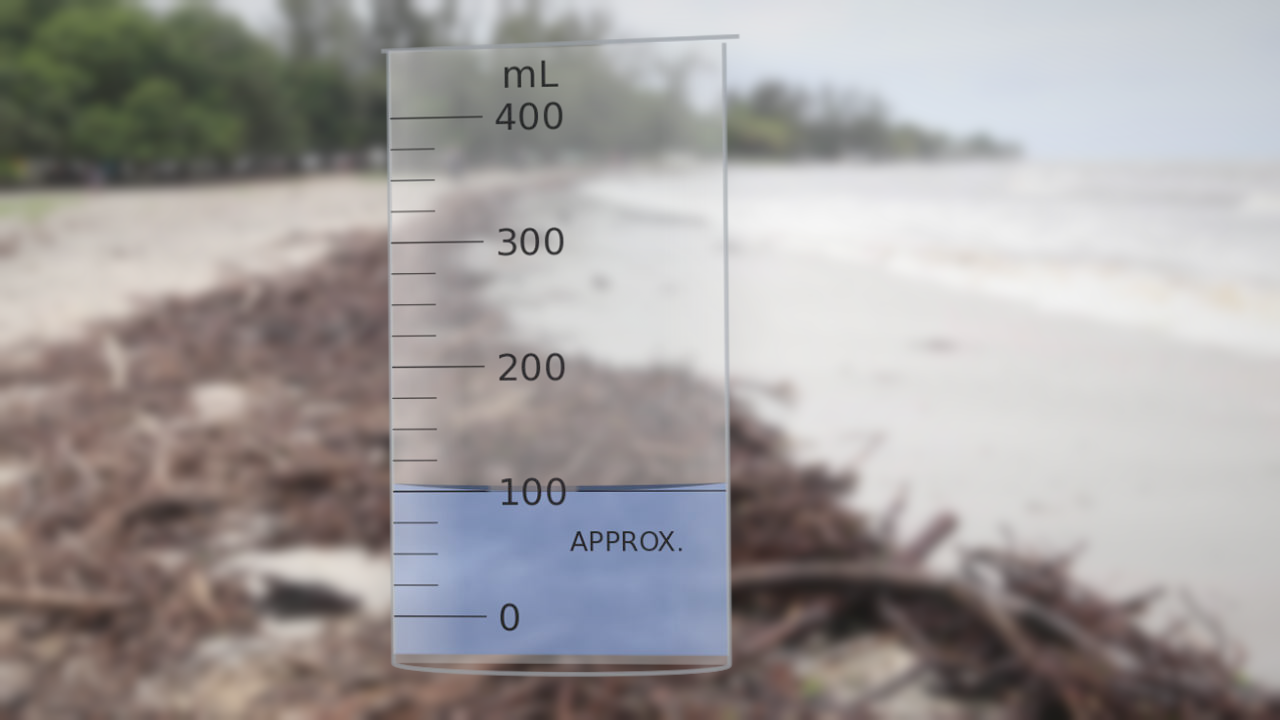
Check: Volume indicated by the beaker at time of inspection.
100 mL
